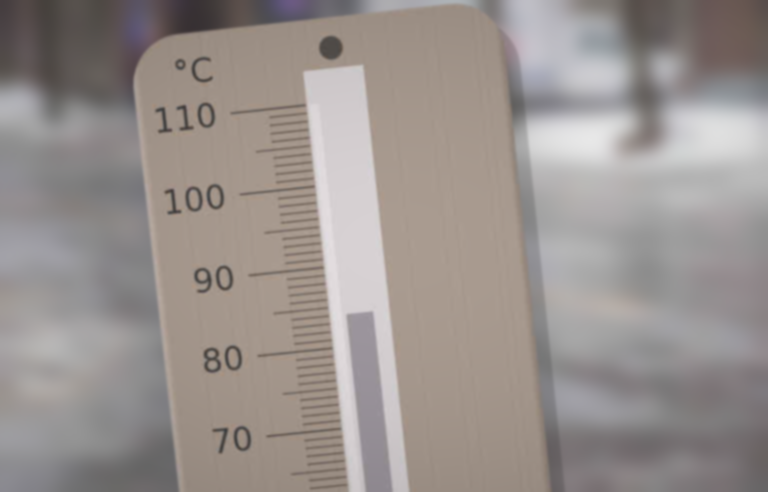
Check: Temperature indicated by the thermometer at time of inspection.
84 °C
